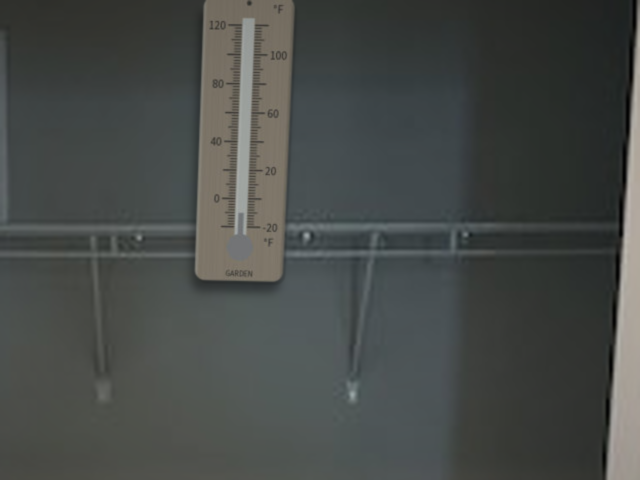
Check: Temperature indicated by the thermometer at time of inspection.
-10 °F
